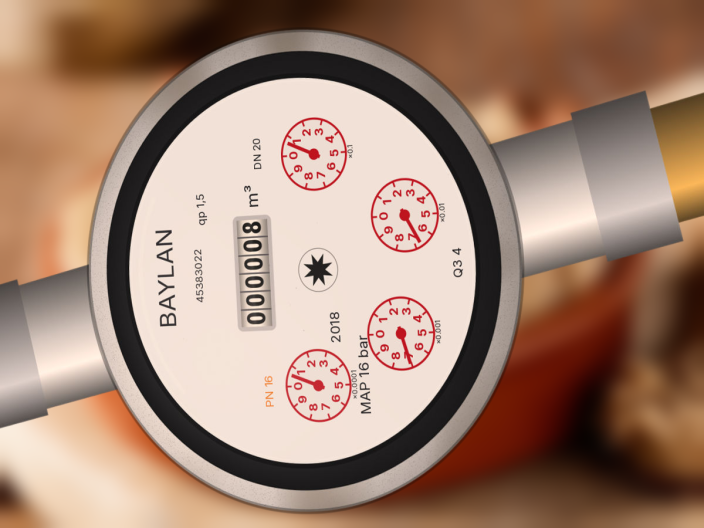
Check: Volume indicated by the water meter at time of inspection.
8.0670 m³
